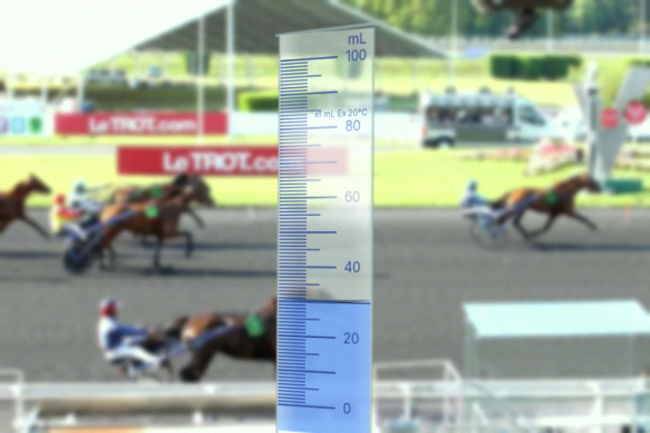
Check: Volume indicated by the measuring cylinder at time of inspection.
30 mL
